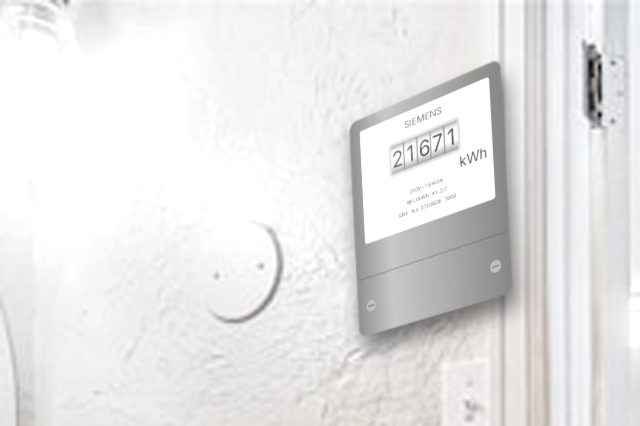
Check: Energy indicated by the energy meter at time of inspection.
21671 kWh
